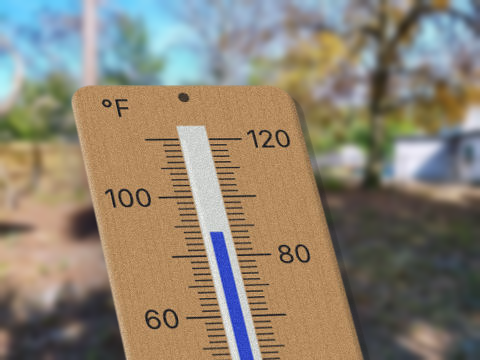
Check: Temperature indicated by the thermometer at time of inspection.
88 °F
